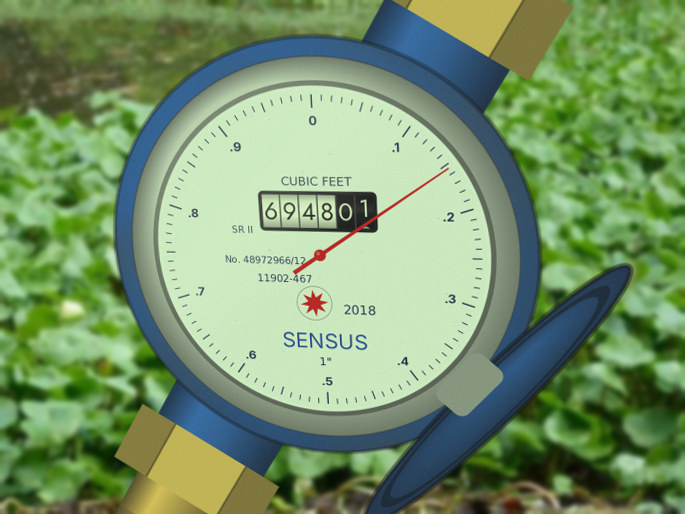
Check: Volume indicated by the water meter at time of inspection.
694801.15 ft³
